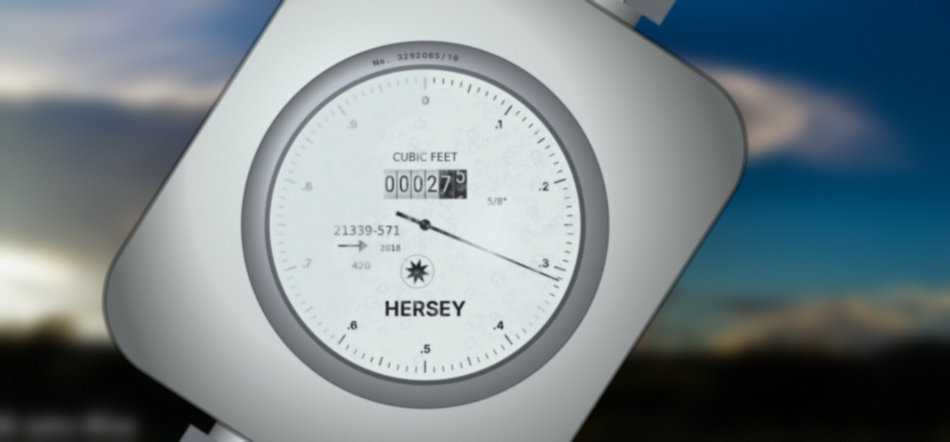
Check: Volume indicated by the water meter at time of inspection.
275.31 ft³
